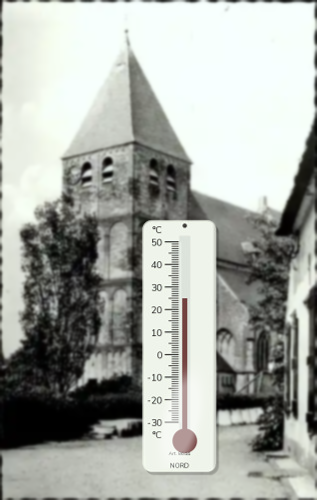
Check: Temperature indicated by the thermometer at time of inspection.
25 °C
